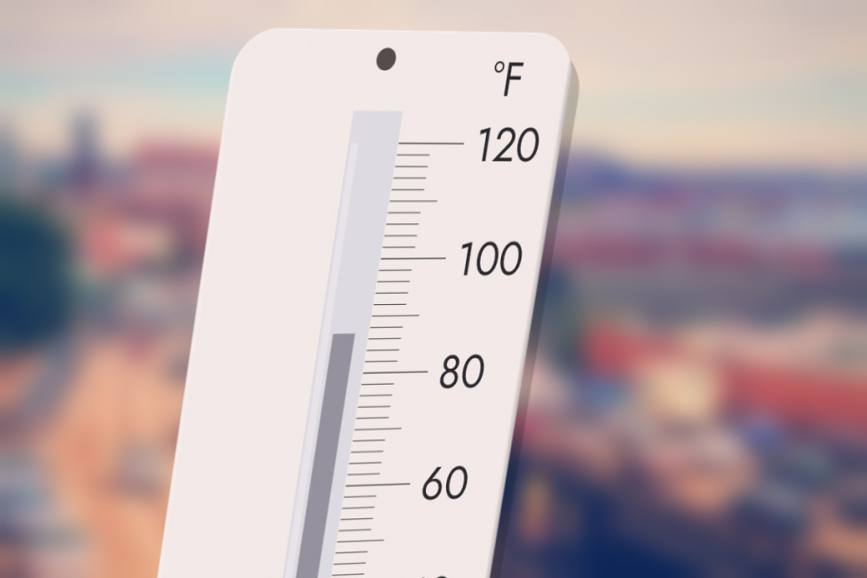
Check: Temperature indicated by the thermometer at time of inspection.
87 °F
